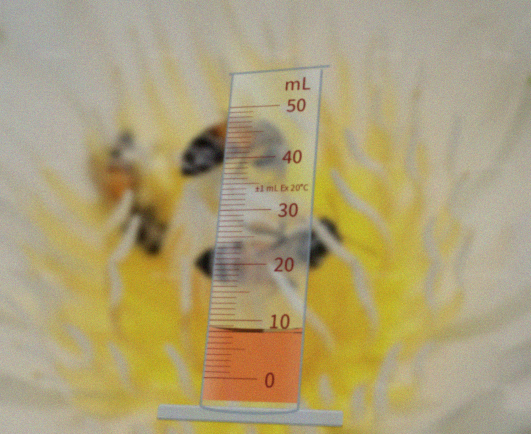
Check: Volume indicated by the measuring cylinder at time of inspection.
8 mL
